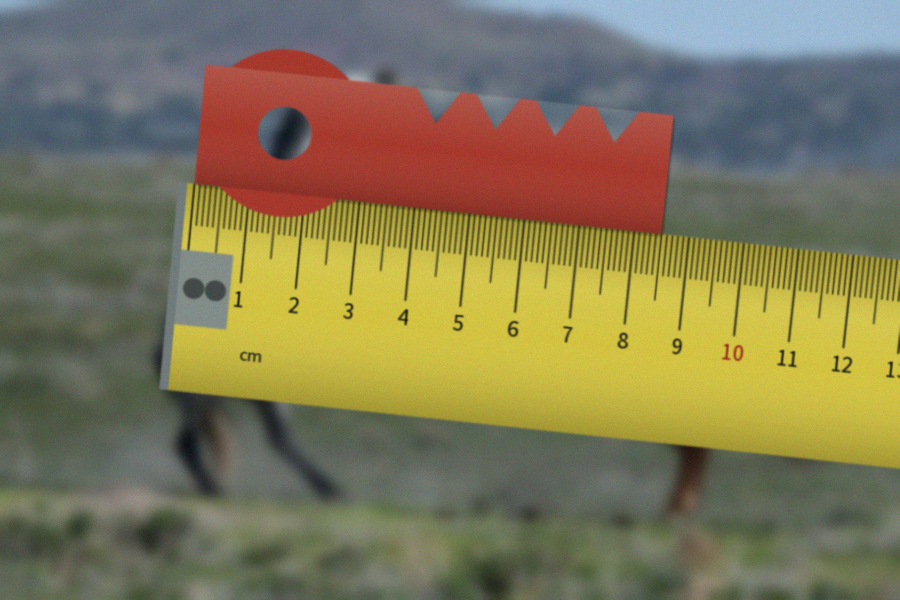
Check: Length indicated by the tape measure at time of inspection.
8.5 cm
